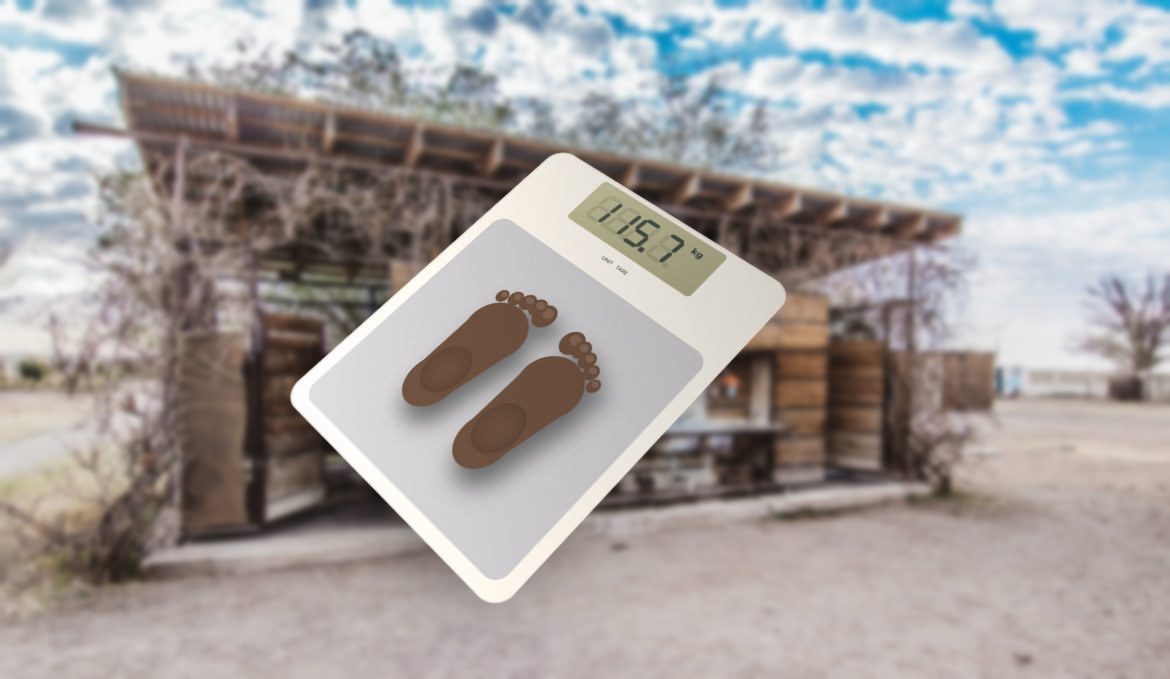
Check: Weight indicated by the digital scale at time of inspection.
115.7 kg
